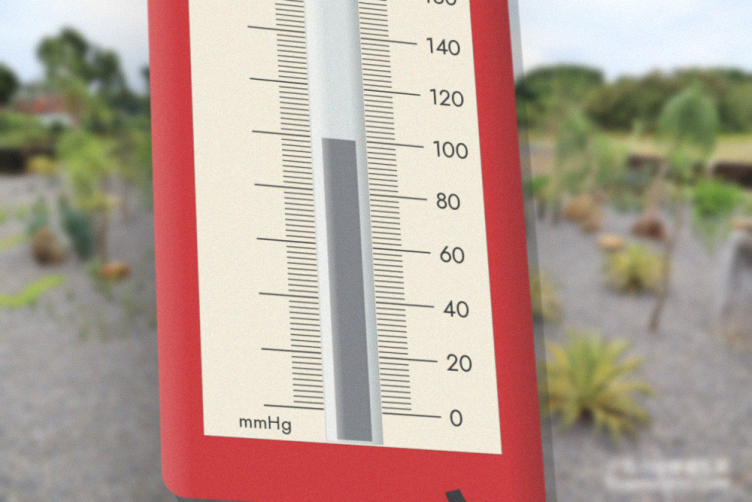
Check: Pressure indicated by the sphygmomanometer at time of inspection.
100 mmHg
